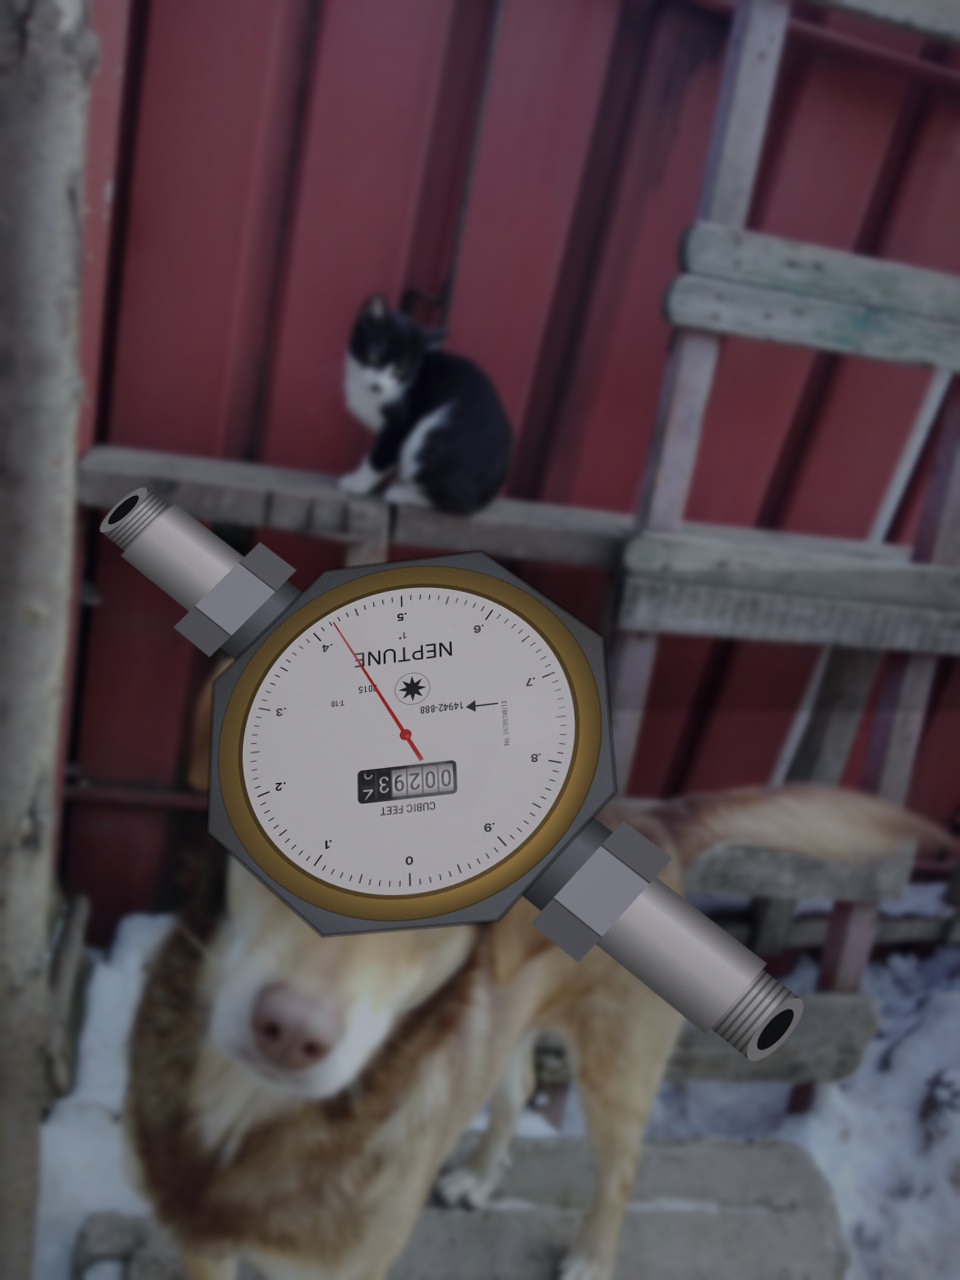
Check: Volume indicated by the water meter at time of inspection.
2932.42 ft³
